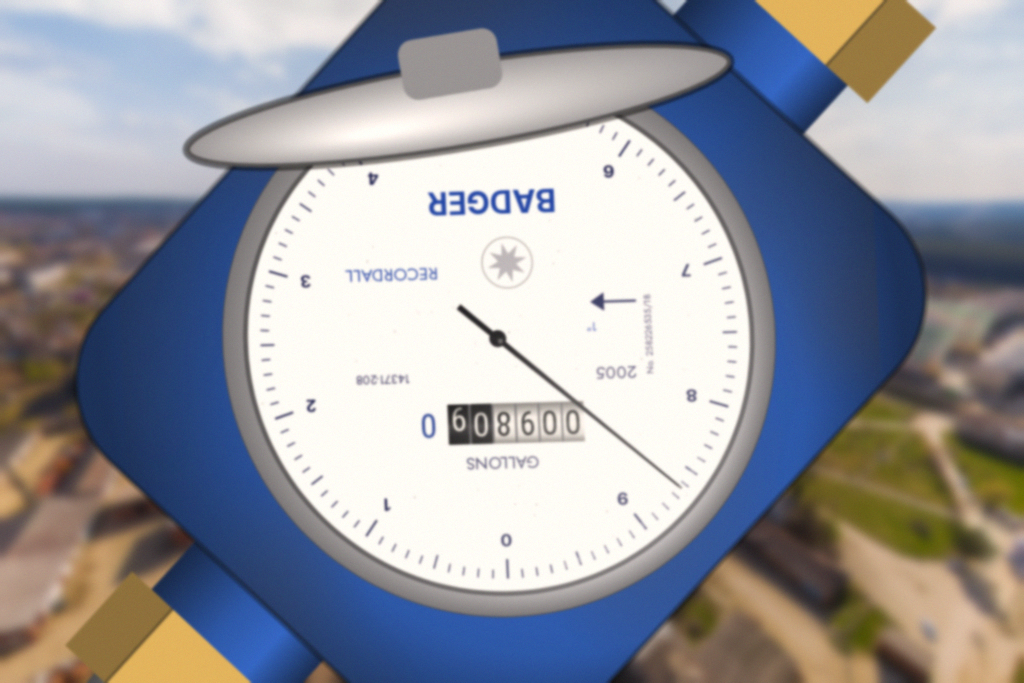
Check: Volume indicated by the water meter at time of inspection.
98088.6 gal
